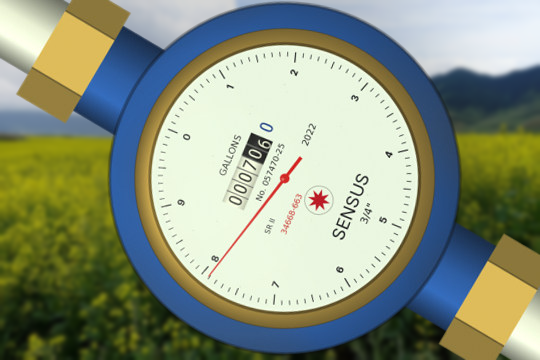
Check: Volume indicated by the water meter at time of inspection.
7057.9 gal
